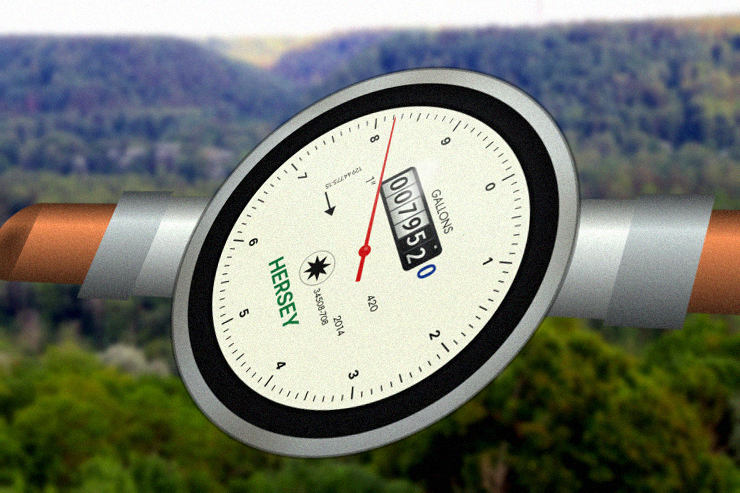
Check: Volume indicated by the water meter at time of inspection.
79518.2 gal
